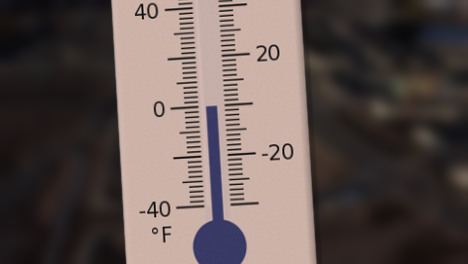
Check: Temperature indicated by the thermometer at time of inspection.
0 °F
